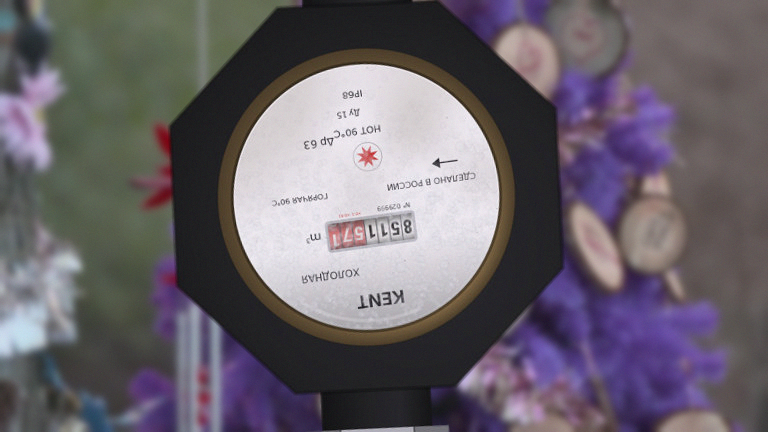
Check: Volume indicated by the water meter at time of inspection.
8511.571 m³
